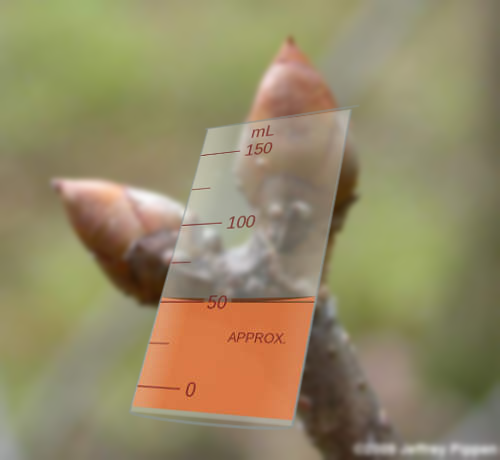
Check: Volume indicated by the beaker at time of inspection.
50 mL
